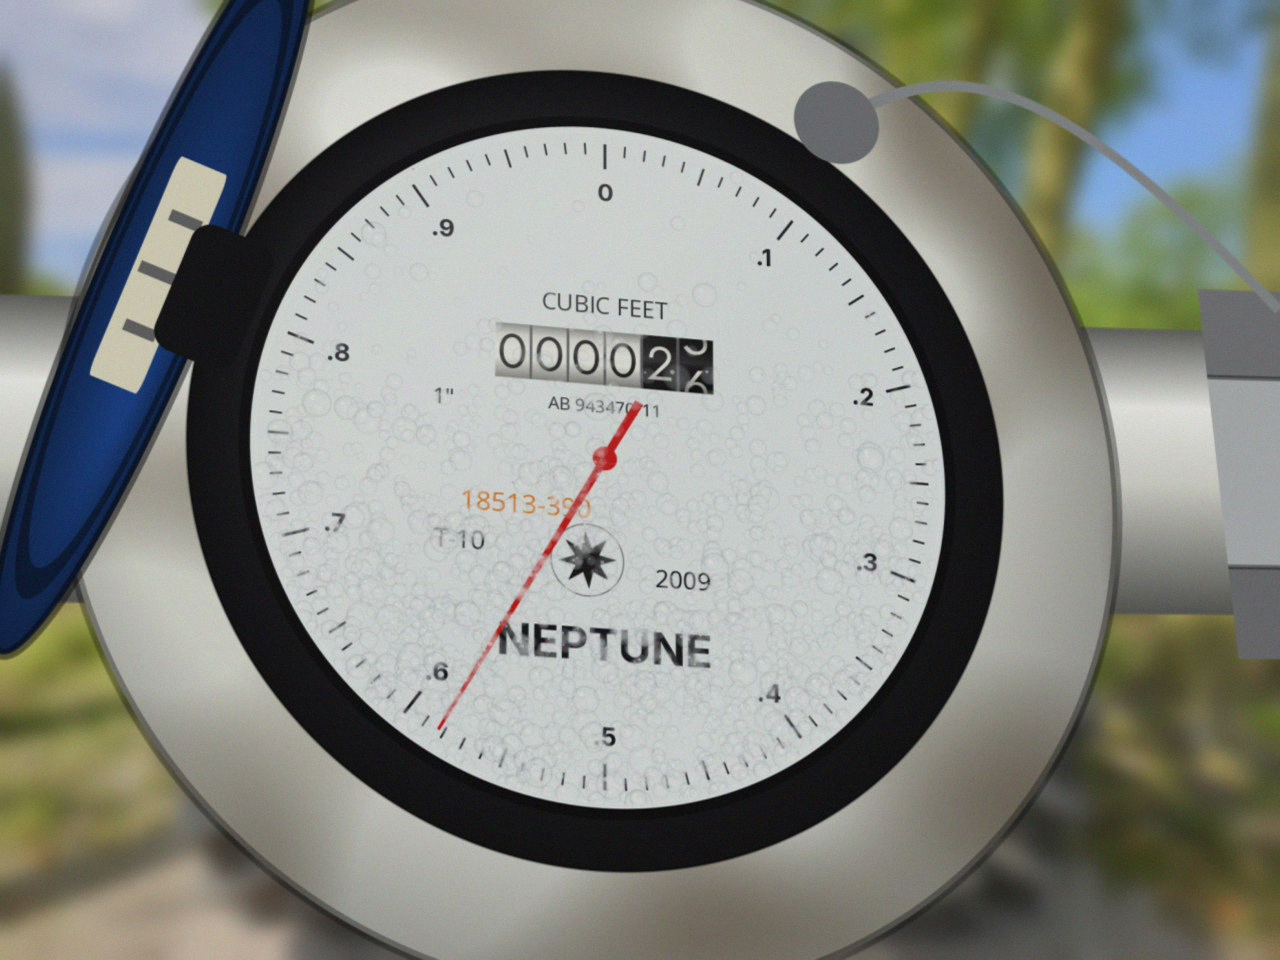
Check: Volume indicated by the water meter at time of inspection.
25.58 ft³
